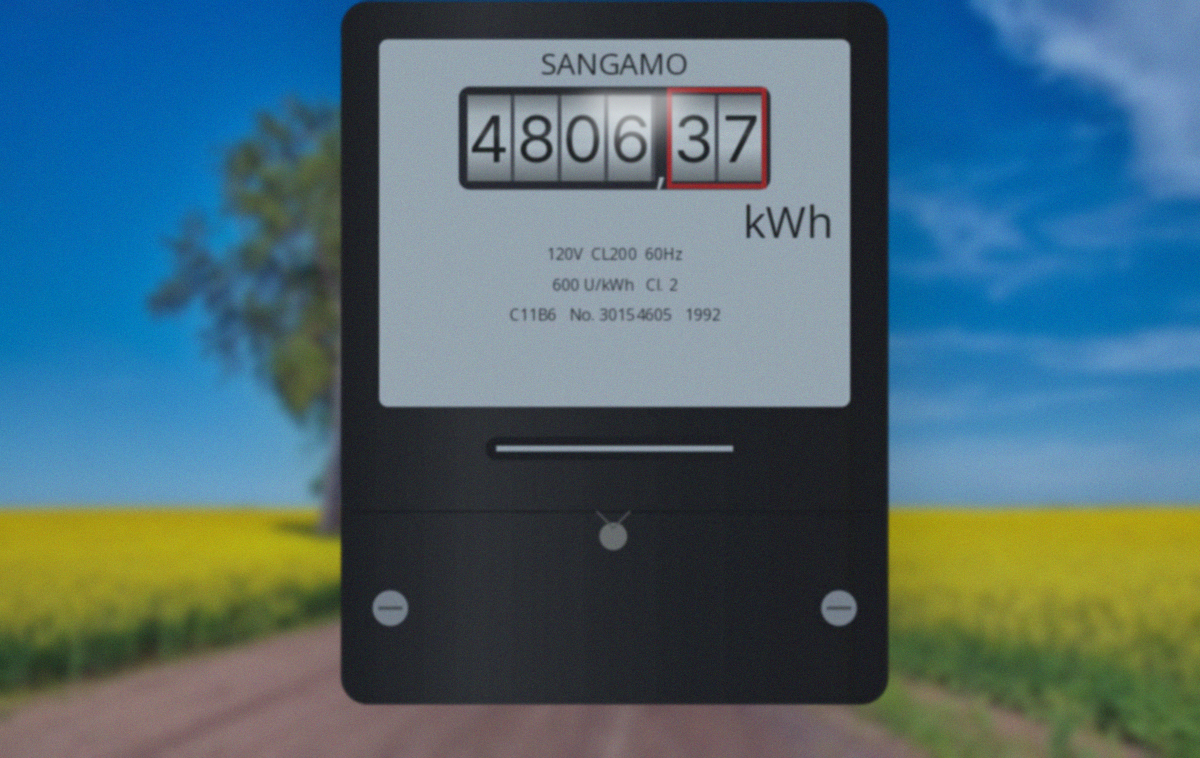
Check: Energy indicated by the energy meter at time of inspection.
4806.37 kWh
